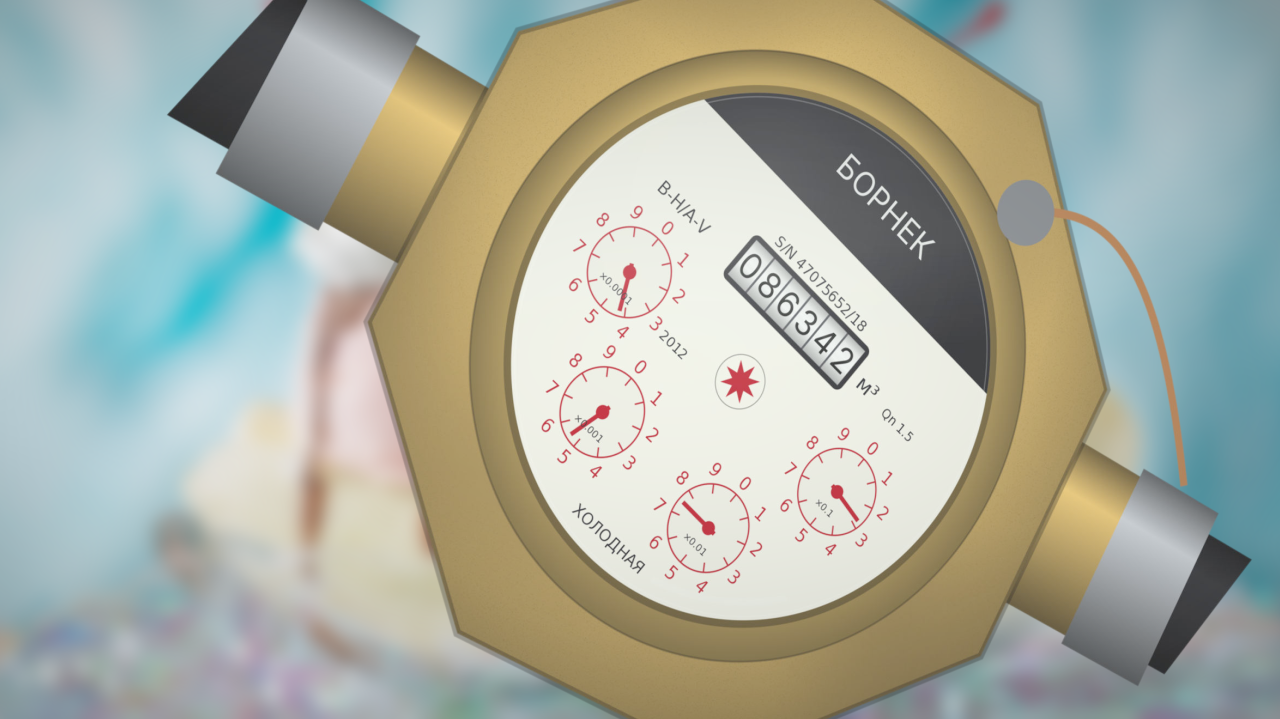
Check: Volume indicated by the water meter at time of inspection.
86342.2754 m³
